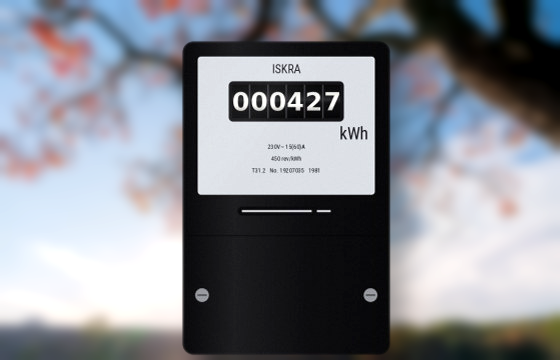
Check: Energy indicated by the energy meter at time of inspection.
427 kWh
